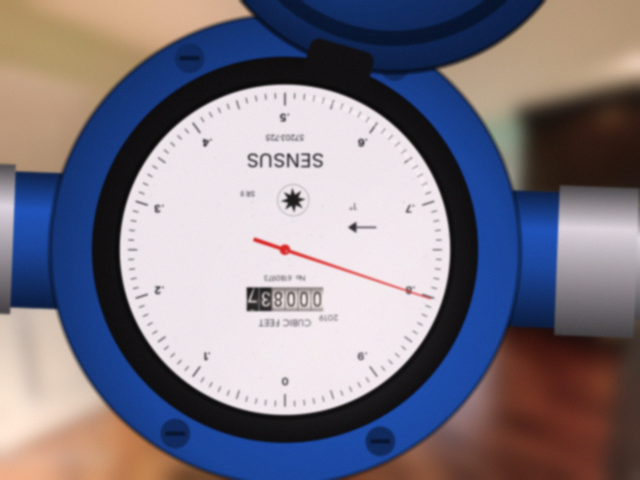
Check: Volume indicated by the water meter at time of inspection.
836.80 ft³
